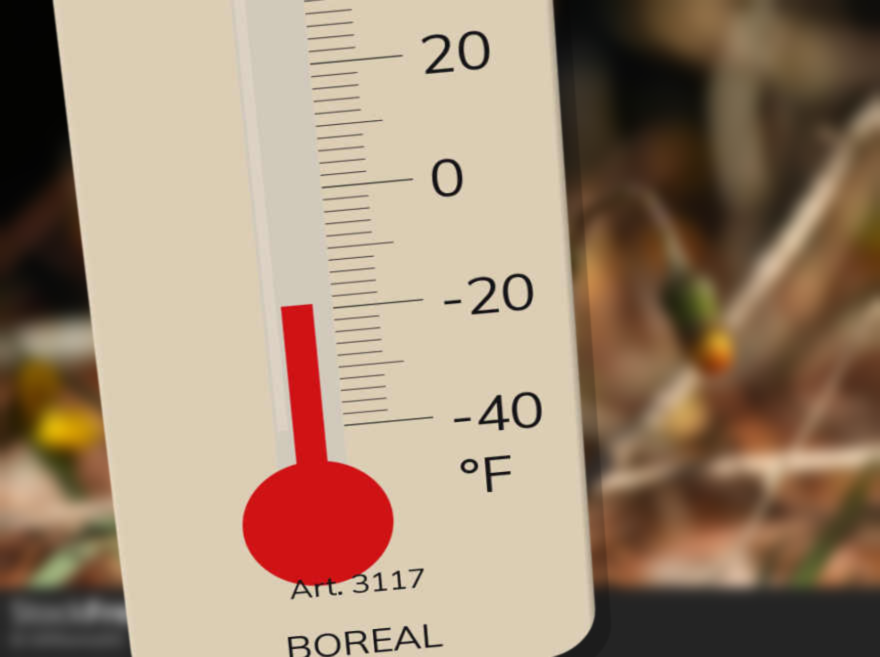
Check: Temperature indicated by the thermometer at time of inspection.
-19 °F
